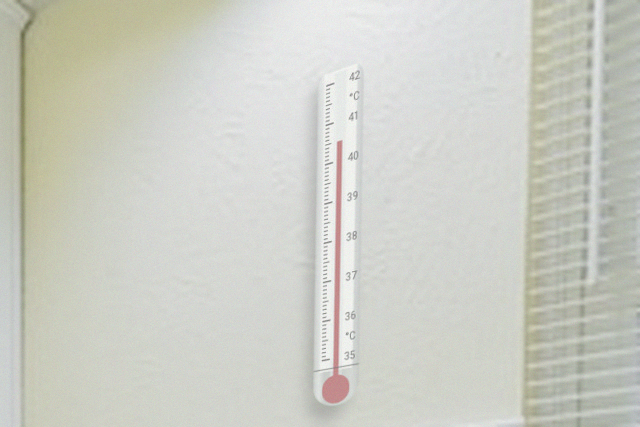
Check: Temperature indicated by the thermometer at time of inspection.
40.5 °C
